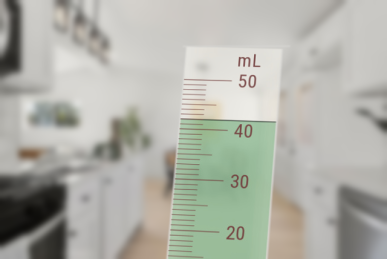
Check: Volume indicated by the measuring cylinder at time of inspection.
42 mL
